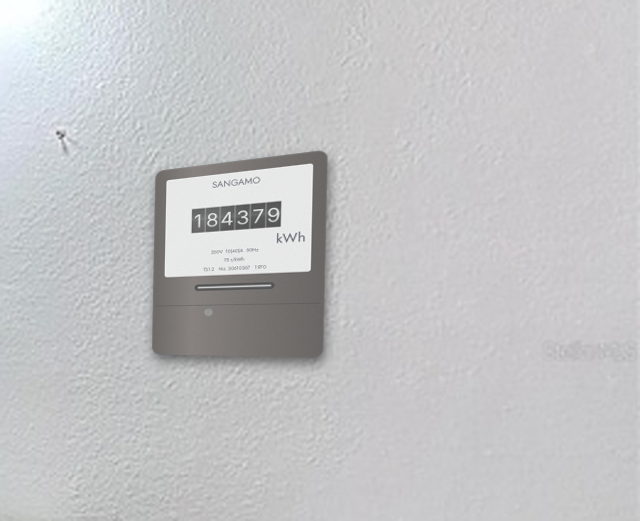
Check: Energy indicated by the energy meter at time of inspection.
184379 kWh
